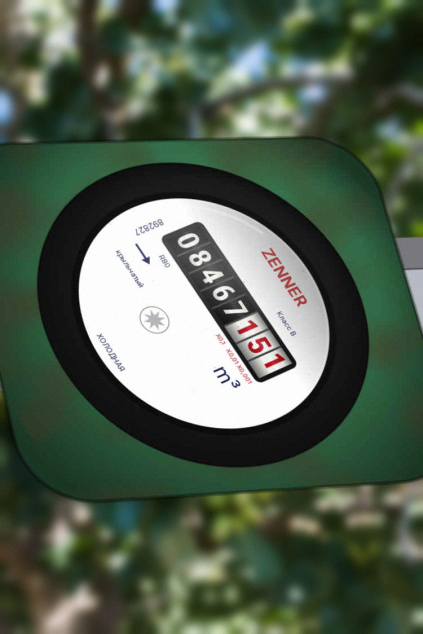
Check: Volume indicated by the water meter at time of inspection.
8467.151 m³
